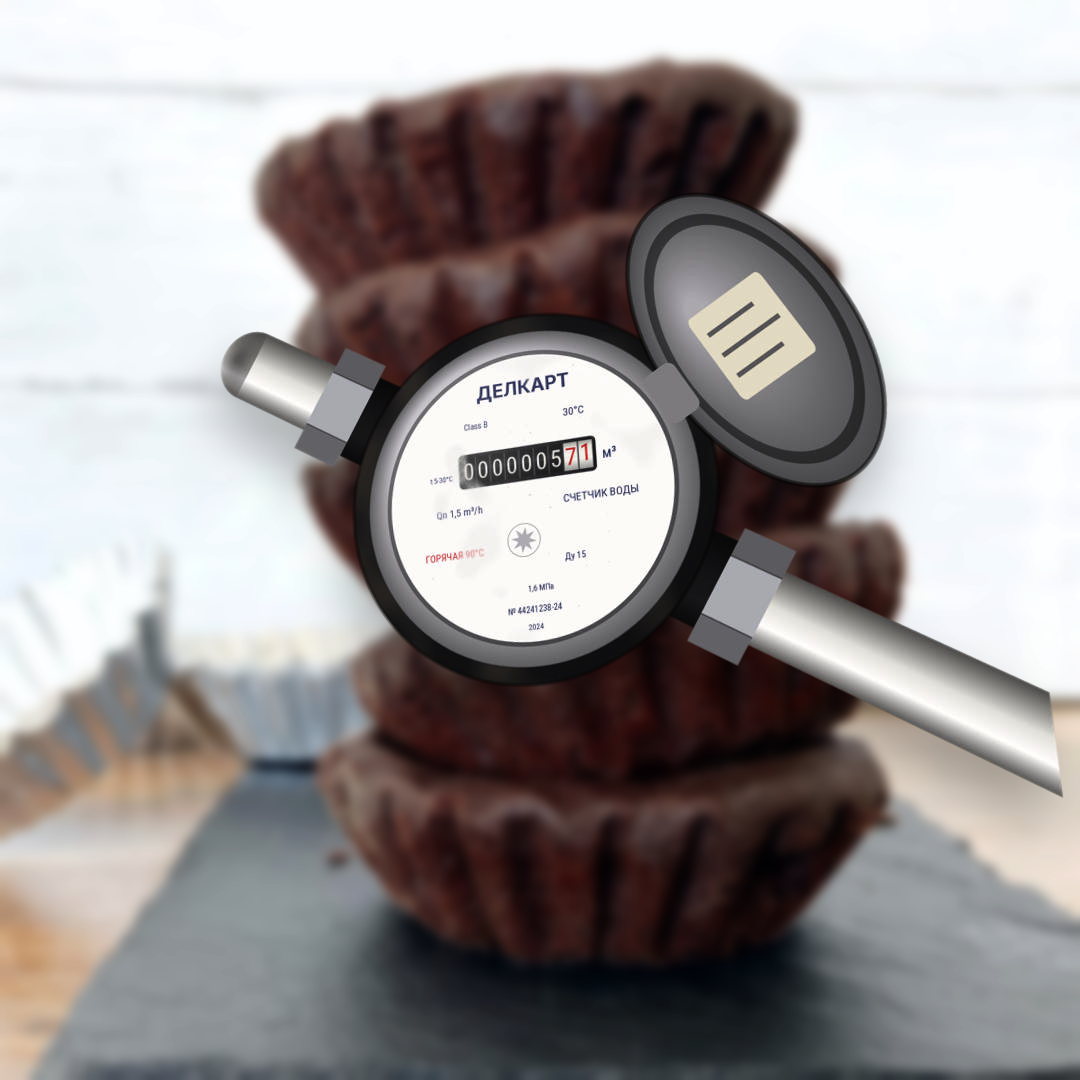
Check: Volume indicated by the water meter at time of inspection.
5.71 m³
